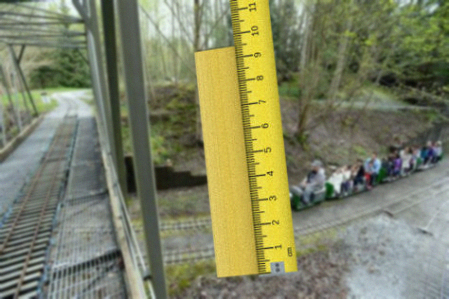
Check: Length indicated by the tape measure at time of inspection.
9.5 cm
